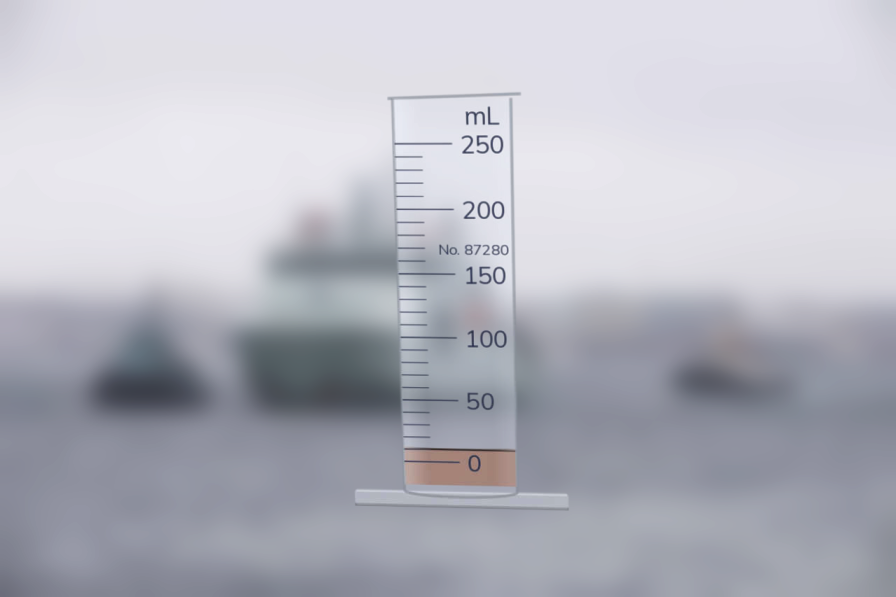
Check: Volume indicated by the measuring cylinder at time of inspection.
10 mL
